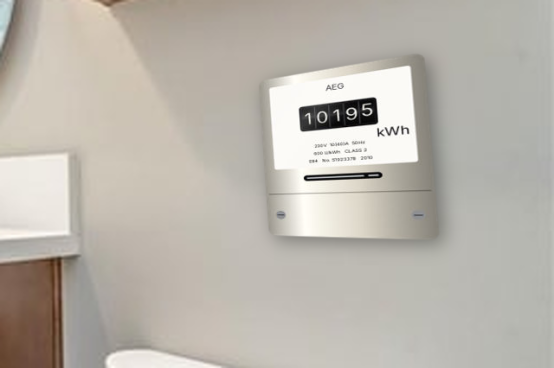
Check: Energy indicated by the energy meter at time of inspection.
10195 kWh
